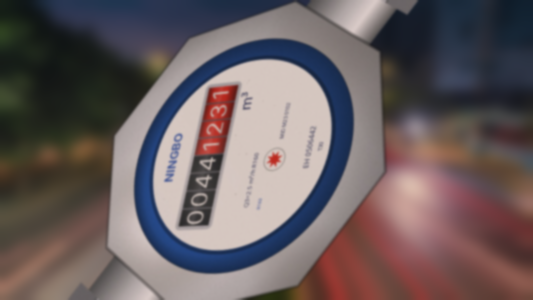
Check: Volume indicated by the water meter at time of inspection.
44.1231 m³
